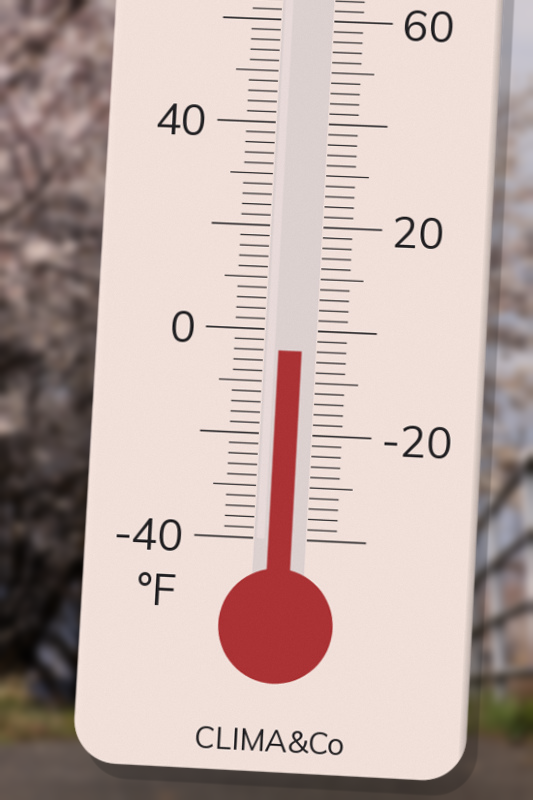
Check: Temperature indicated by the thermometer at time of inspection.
-4 °F
